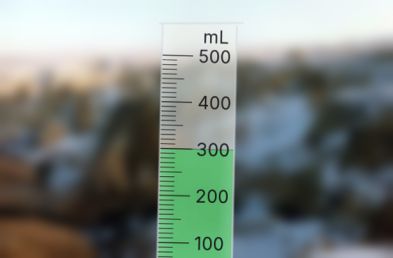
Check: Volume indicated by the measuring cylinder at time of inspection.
300 mL
